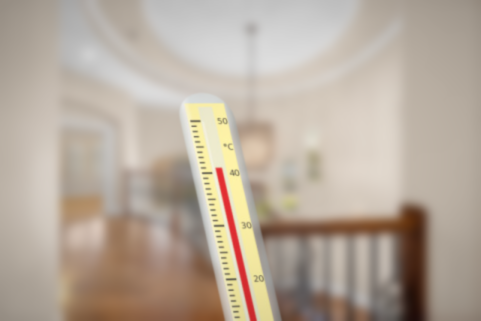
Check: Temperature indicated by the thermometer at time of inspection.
41 °C
